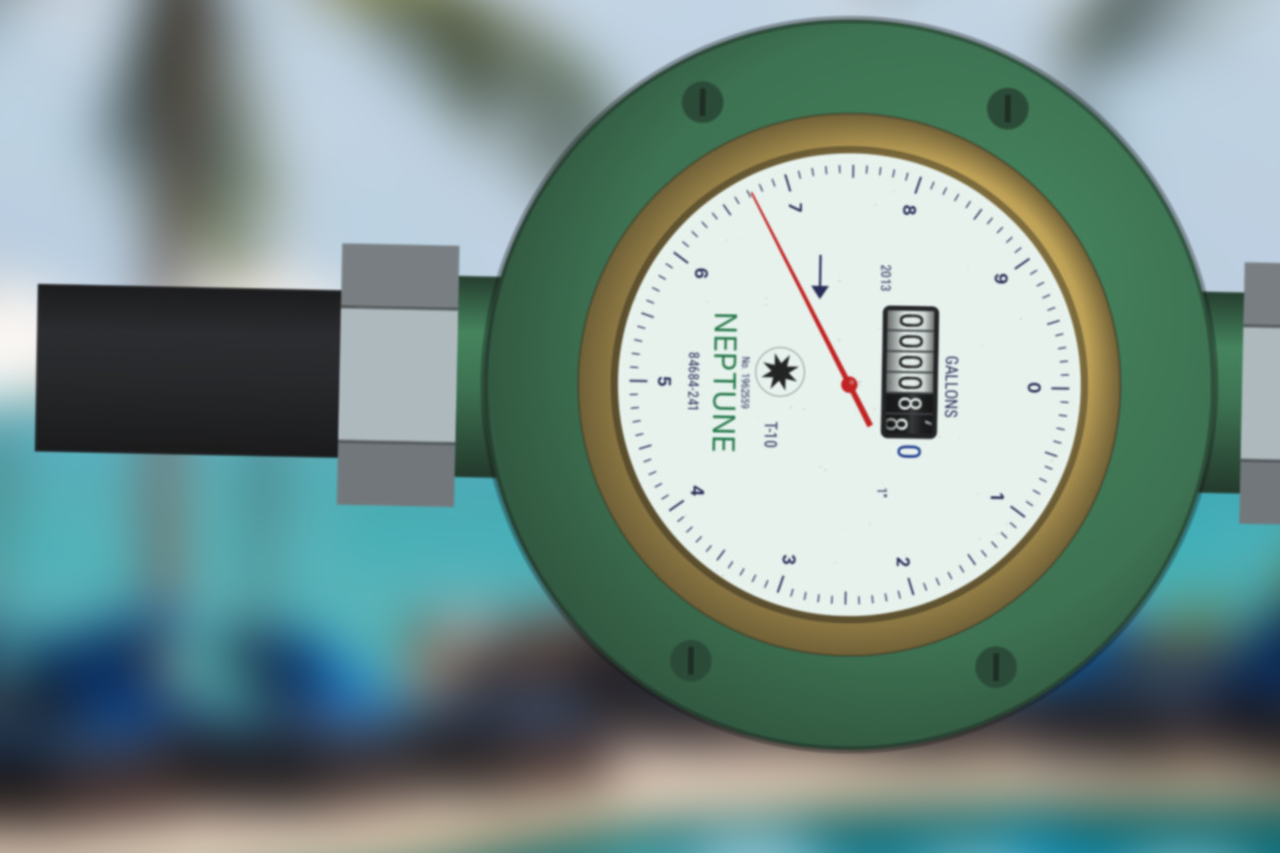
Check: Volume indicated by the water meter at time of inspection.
876.7 gal
